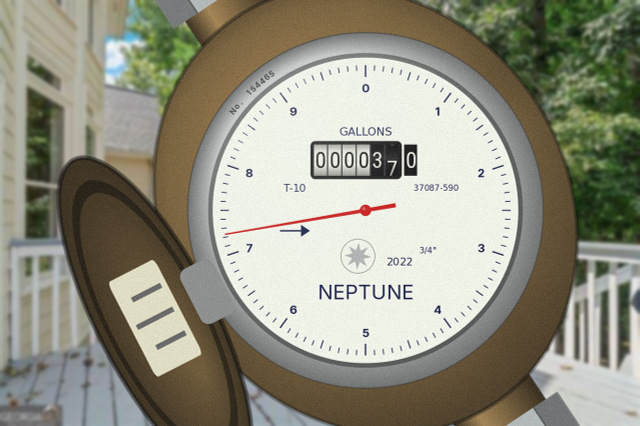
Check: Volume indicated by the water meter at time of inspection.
367.2 gal
